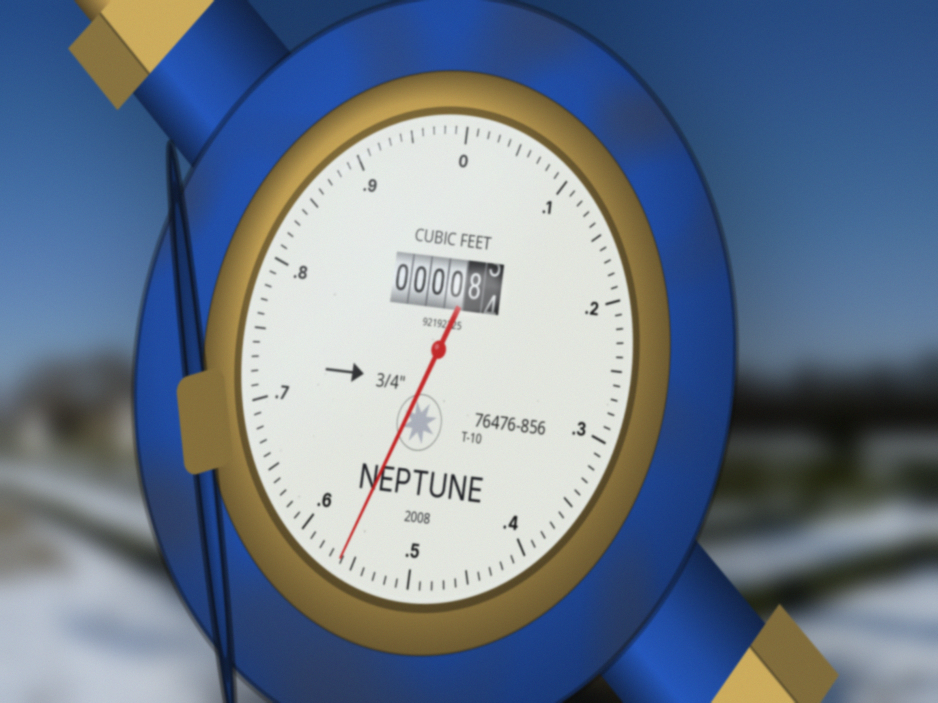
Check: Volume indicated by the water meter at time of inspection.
83.56 ft³
